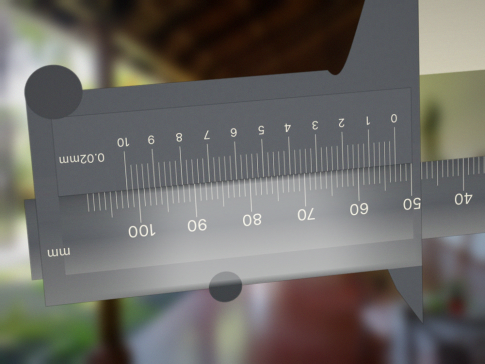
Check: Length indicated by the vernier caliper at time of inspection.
53.0 mm
